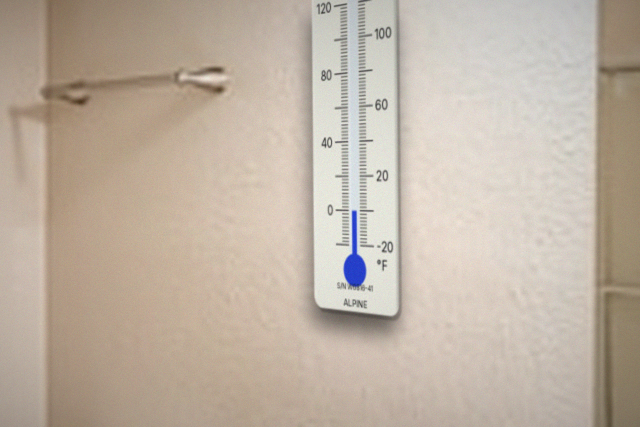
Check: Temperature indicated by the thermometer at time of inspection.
0 °F
